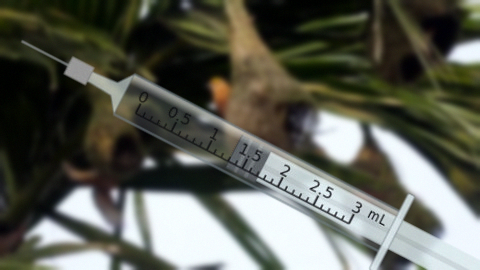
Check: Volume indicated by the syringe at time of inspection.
1.3 mL
